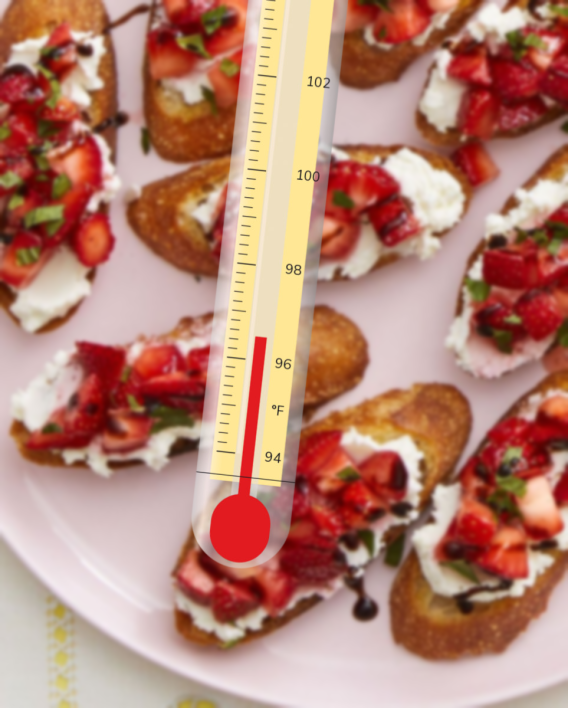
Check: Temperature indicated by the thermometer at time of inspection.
96.5 °F
